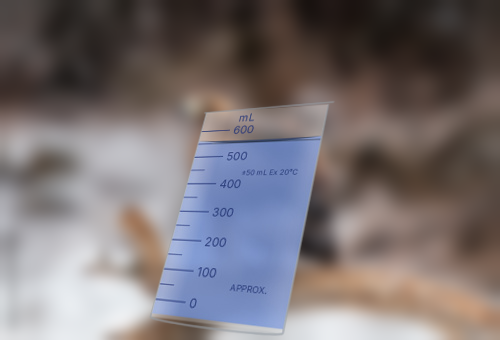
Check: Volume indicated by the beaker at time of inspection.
550 mL
